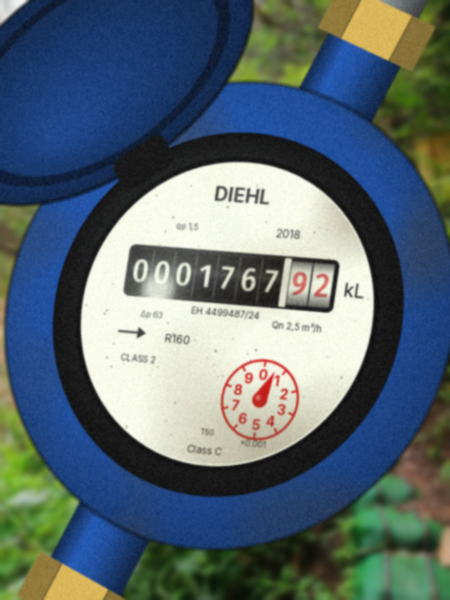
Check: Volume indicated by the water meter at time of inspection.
1767.920 kL
